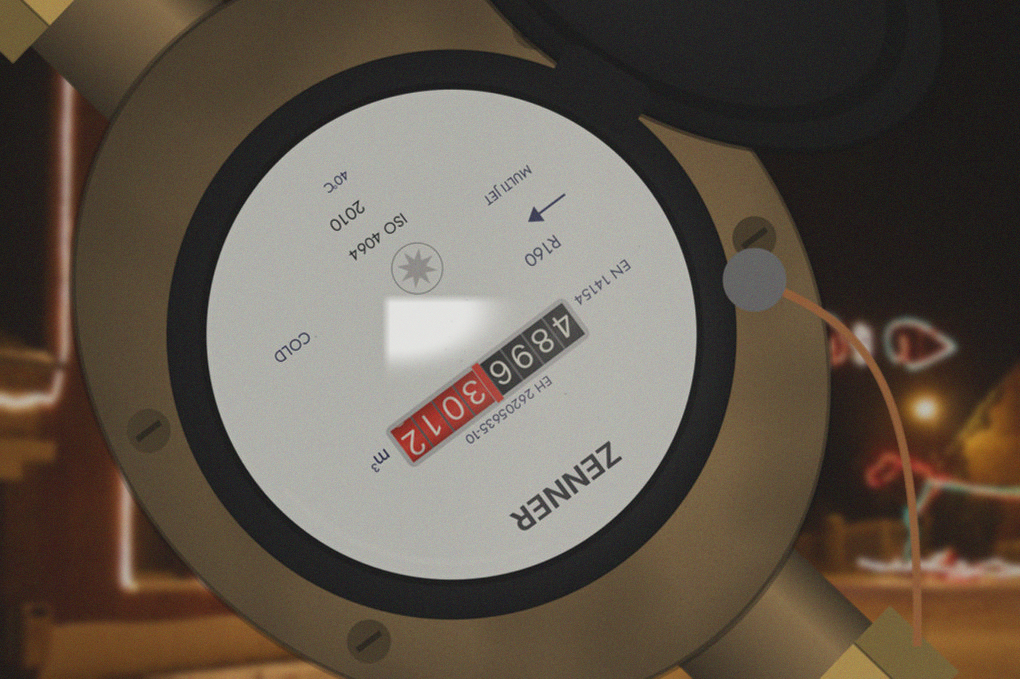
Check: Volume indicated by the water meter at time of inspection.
4896.3012 m³
